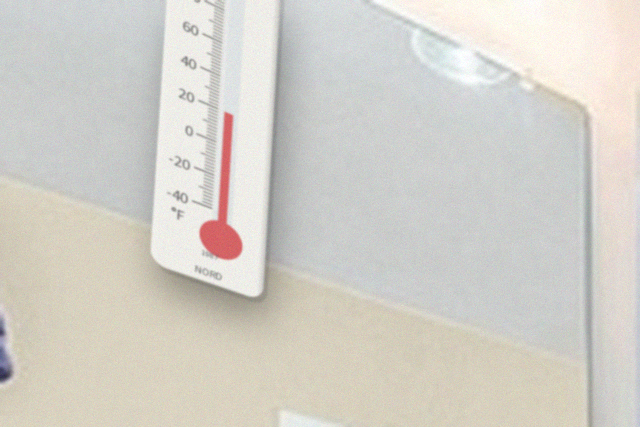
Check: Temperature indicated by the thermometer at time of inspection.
20 °F
